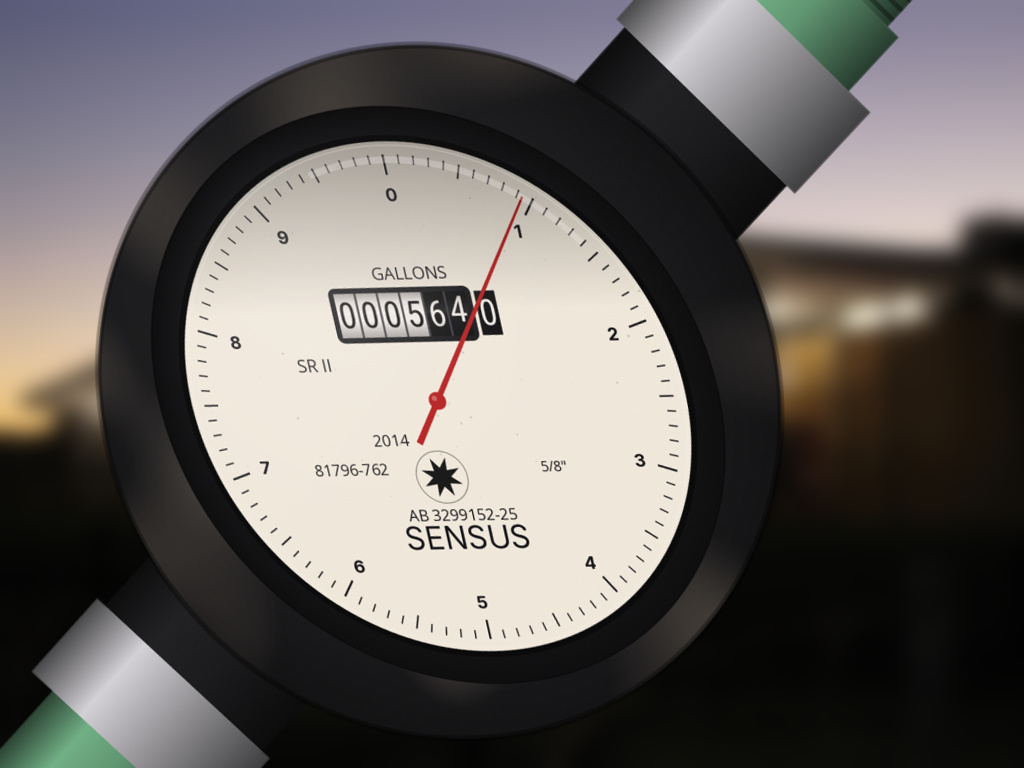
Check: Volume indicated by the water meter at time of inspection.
5640.9 gal
